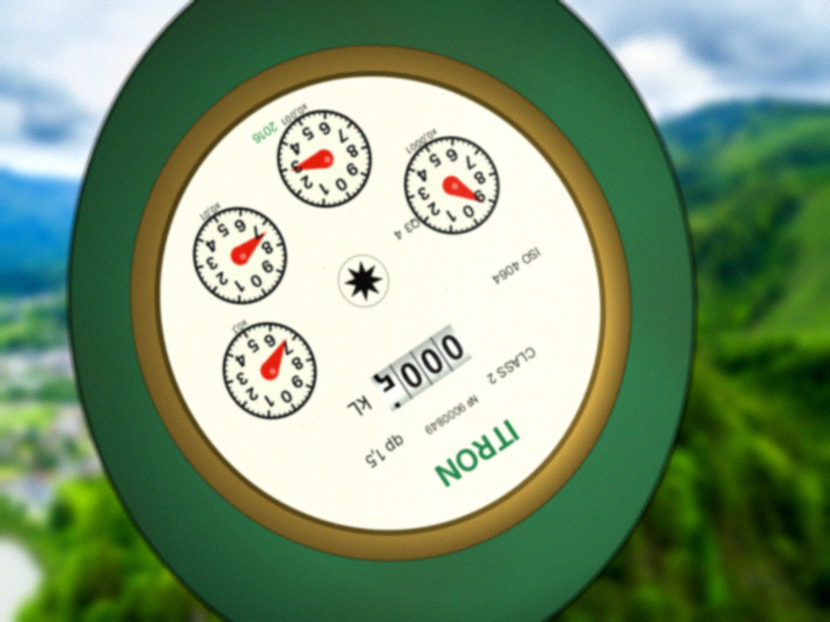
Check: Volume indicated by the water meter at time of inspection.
4.6729 kL
